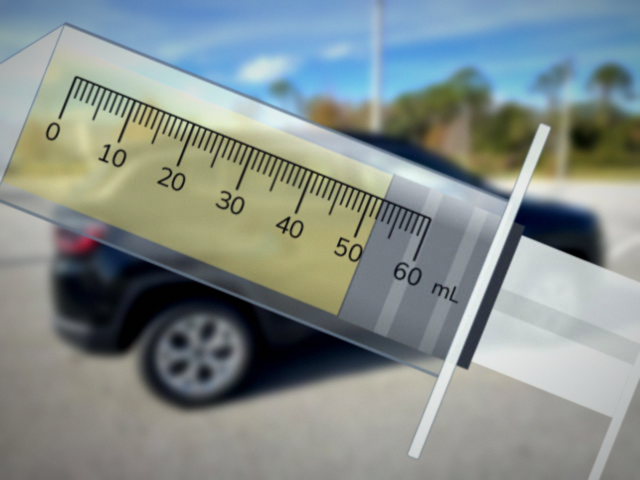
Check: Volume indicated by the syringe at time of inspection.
52 mL
